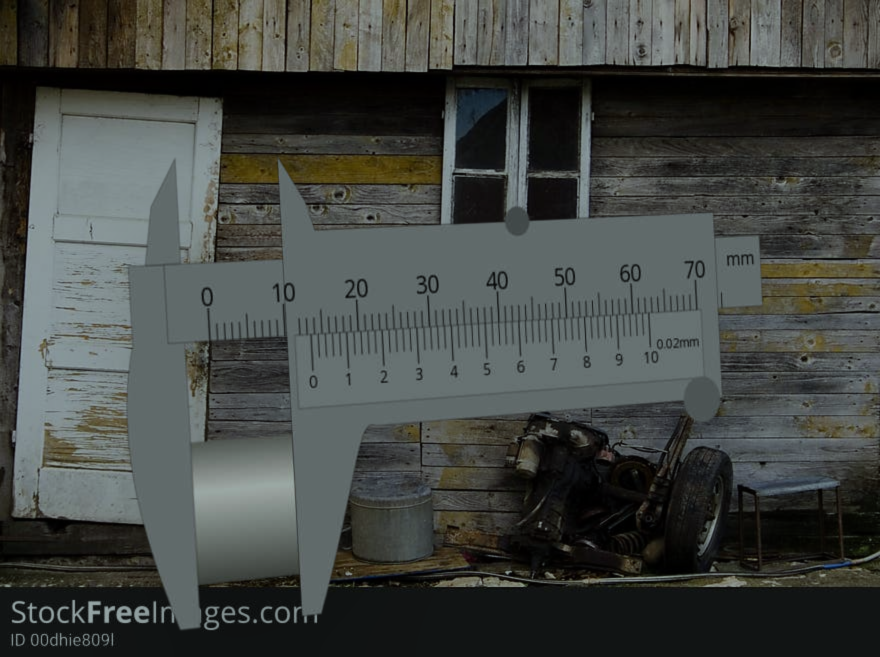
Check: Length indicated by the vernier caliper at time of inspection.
13.5 mm
